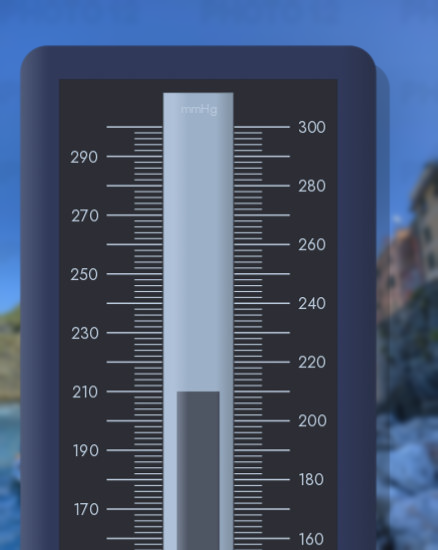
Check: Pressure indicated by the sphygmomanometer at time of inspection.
210 mmHg
